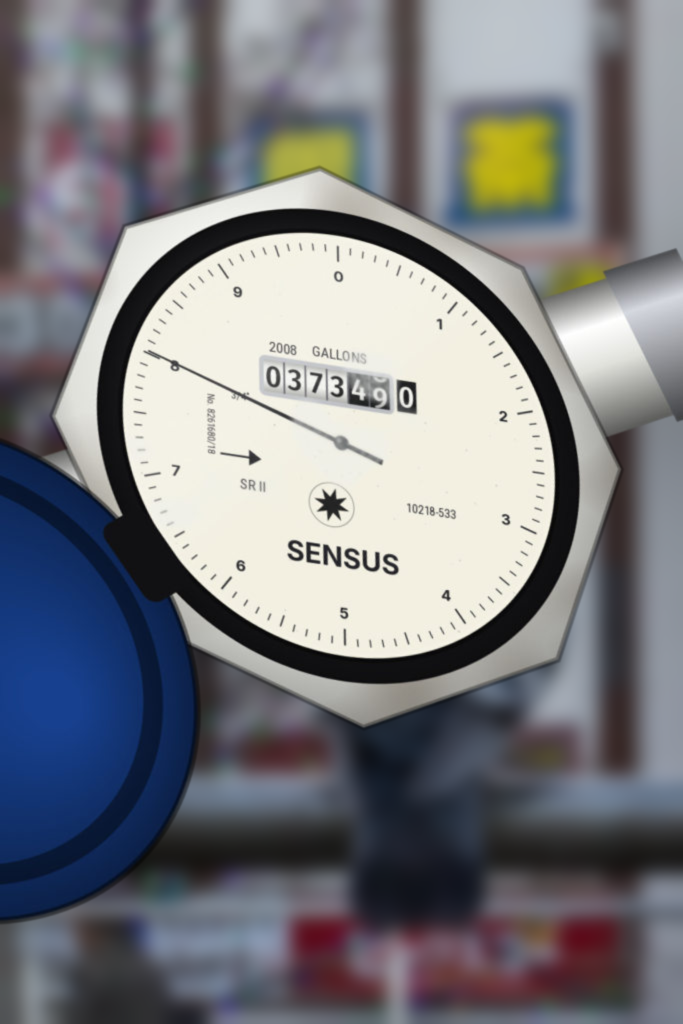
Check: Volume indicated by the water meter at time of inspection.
373488.0 gal
